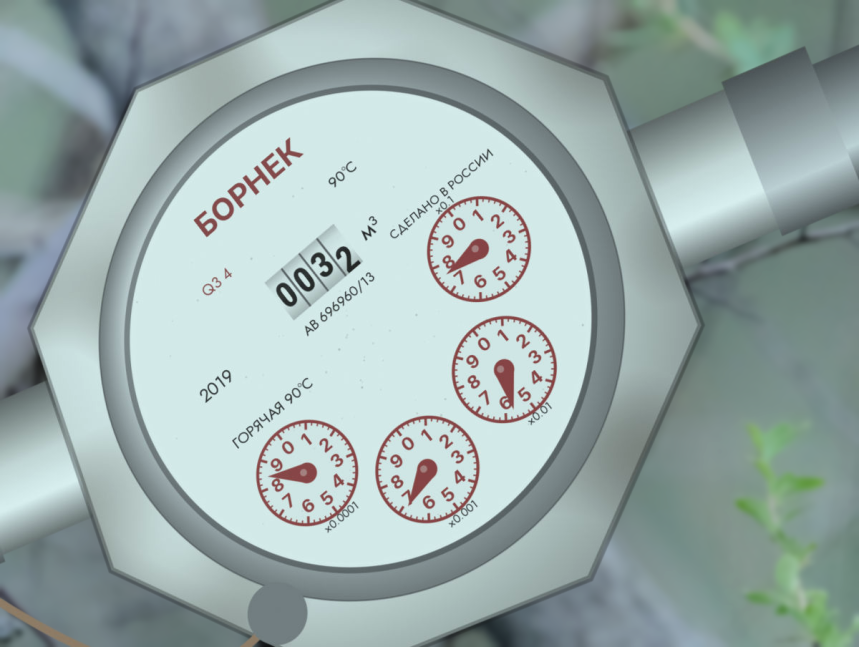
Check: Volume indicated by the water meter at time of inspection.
31.7568 m³
